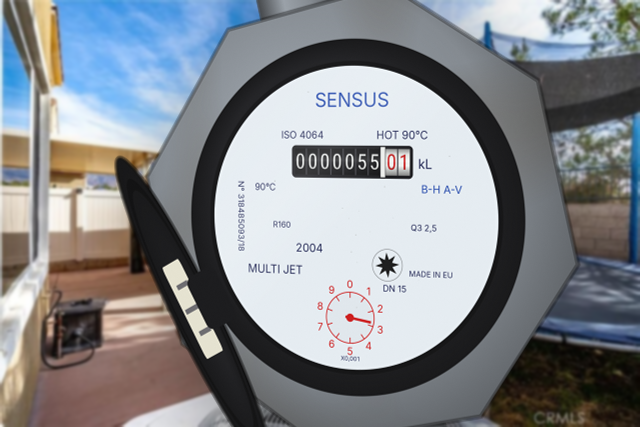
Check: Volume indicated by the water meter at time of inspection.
55.012 kL
